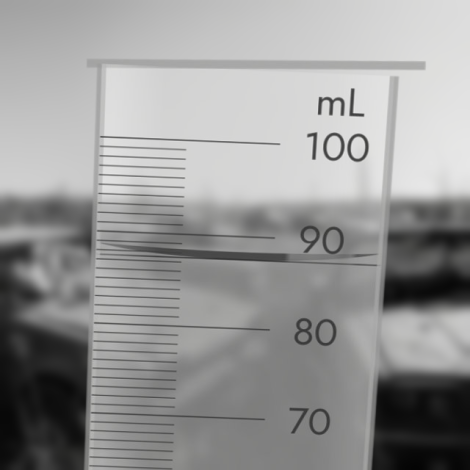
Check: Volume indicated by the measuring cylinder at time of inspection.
87.5 mL
